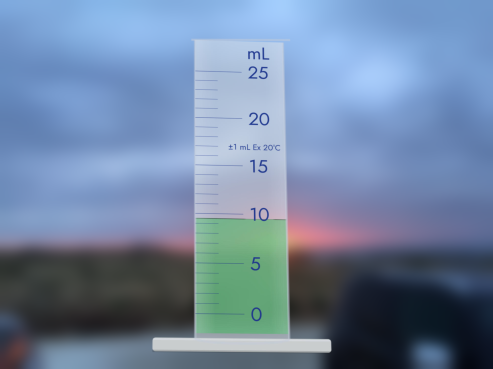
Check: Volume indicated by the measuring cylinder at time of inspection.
9.5 mL
